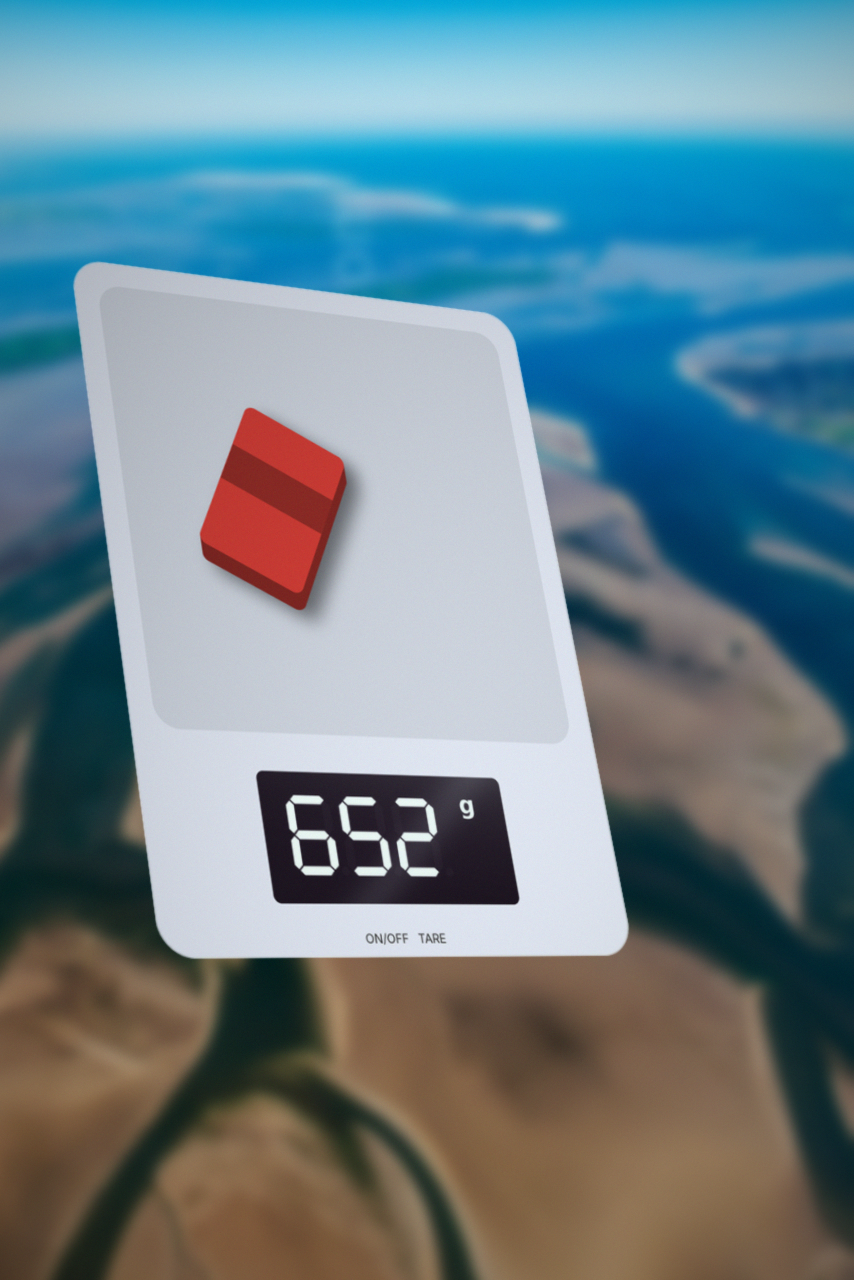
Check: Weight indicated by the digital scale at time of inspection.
652 g
